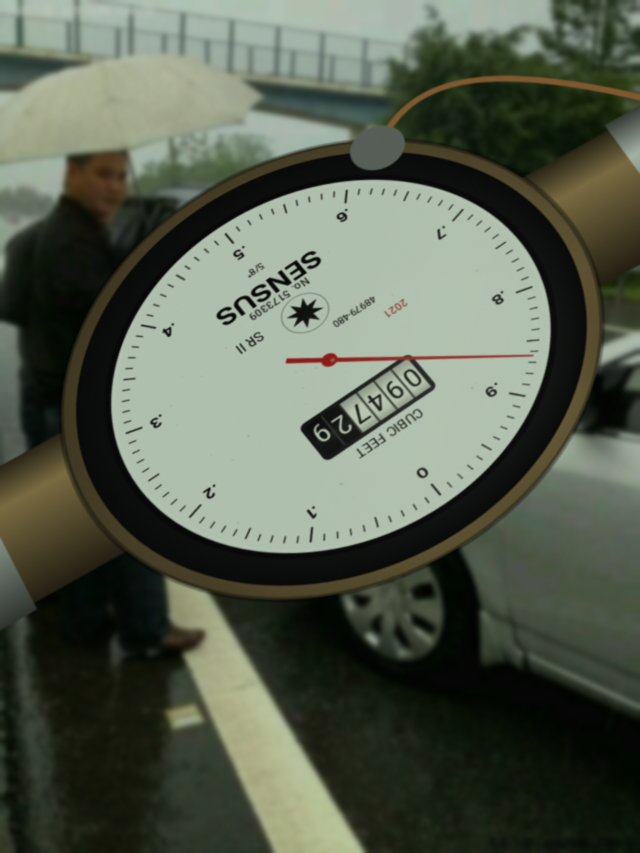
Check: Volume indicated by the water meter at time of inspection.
94728.86 ft³
